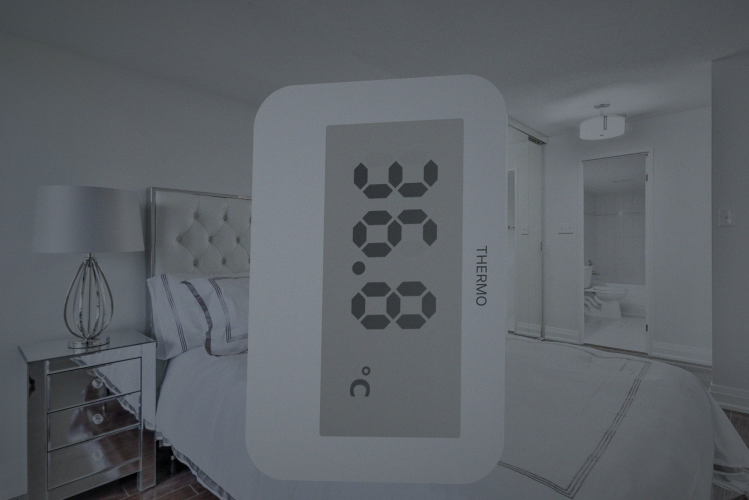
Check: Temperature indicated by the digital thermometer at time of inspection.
36.8 °C
